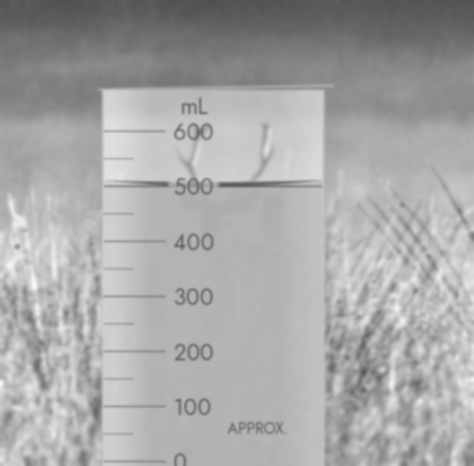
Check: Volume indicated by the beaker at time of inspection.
500 mL
